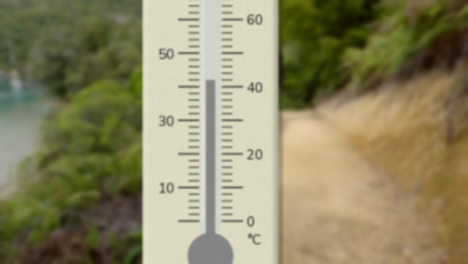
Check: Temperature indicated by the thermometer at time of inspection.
42 °C
